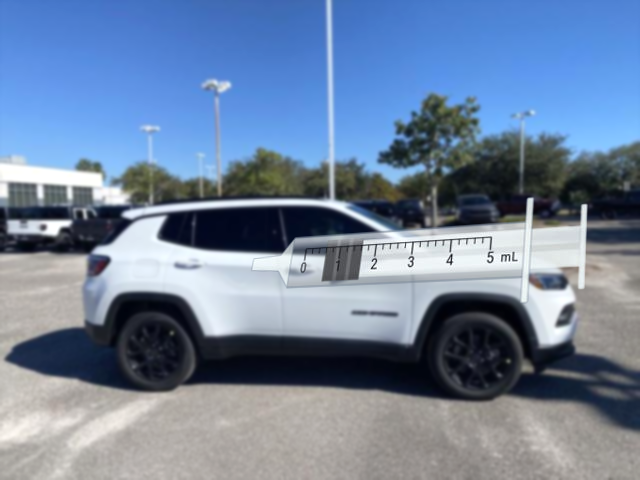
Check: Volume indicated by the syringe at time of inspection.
0.6 mL
